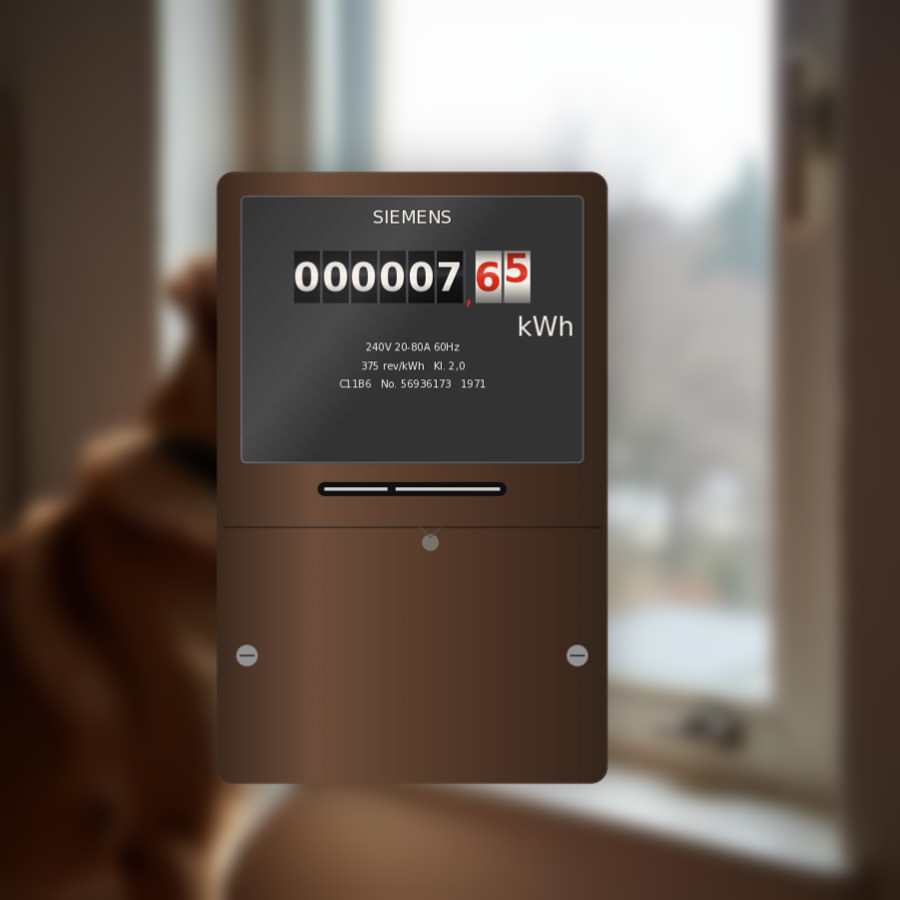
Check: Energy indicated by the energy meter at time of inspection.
7.65 kWh
